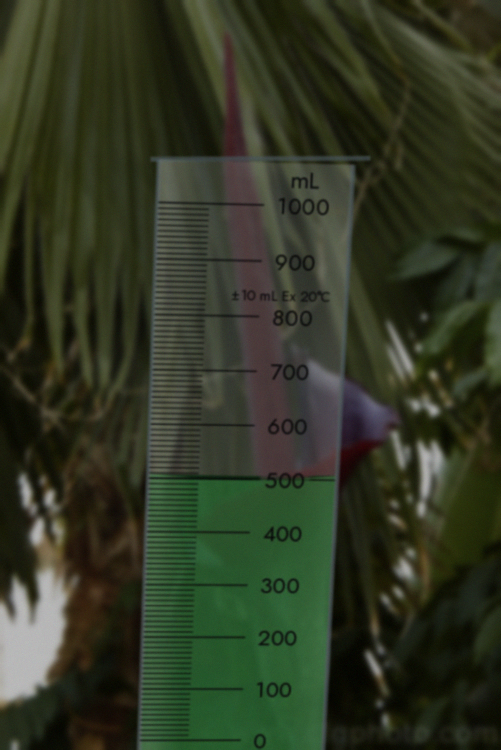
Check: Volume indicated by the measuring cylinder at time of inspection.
500 mL
